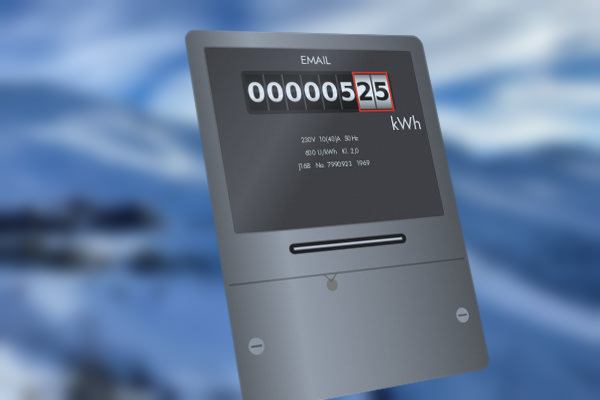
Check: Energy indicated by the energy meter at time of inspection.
5.25 kWh
